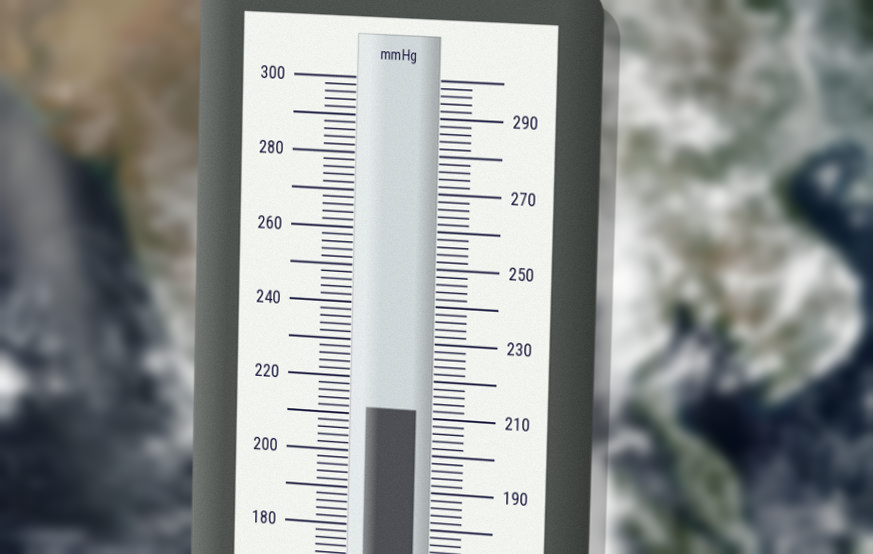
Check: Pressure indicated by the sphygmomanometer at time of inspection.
212 mmHg
